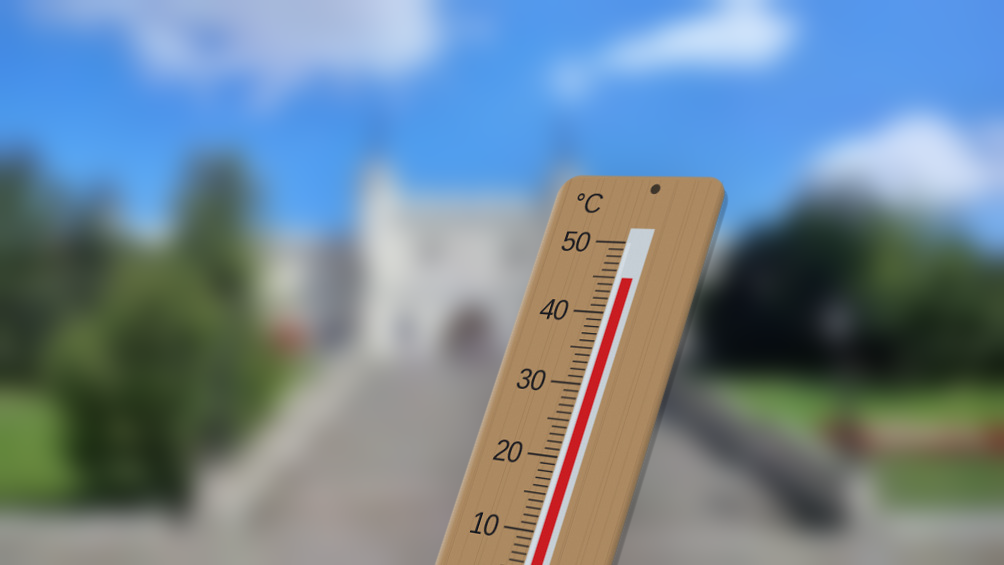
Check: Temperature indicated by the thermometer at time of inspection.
45 °C
